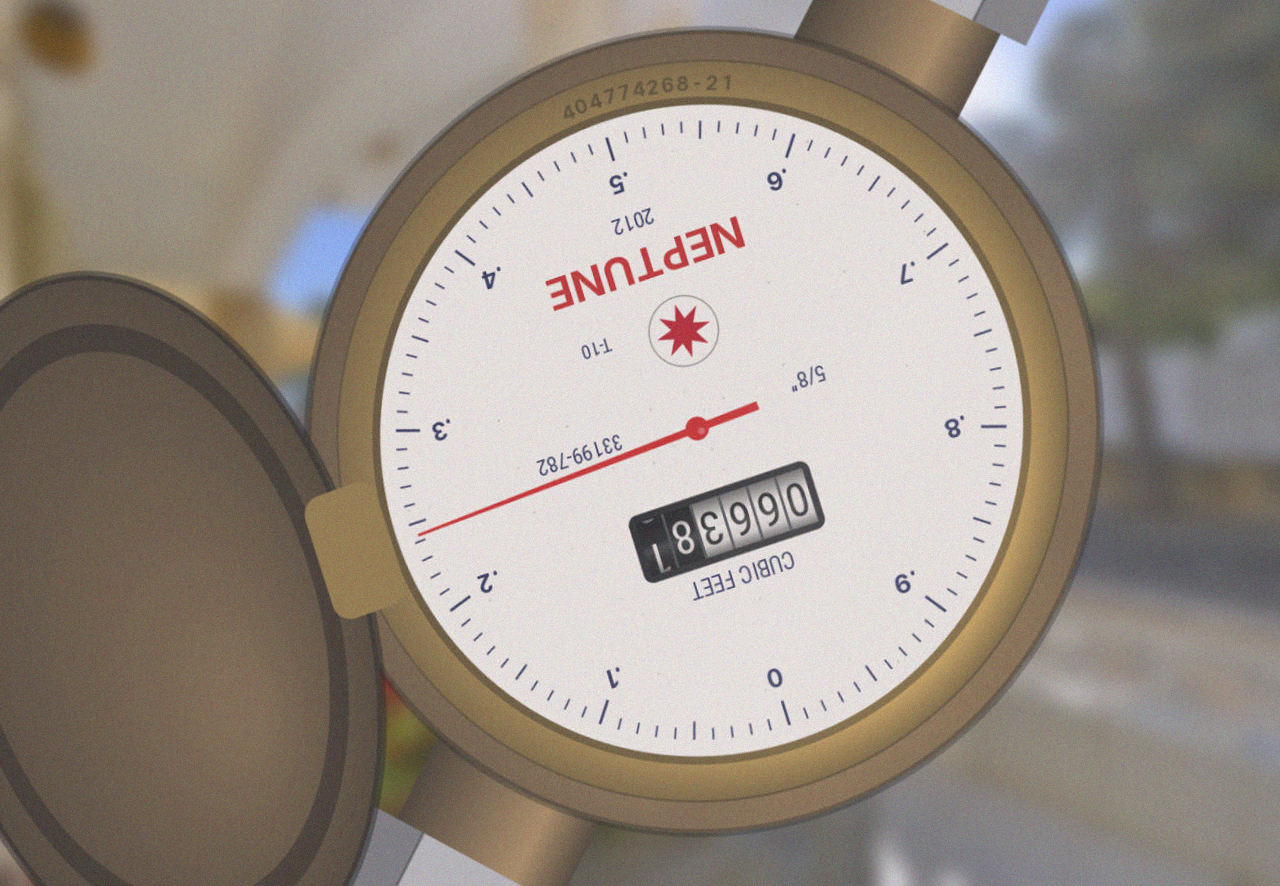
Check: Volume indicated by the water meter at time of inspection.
66381.24 ft³
